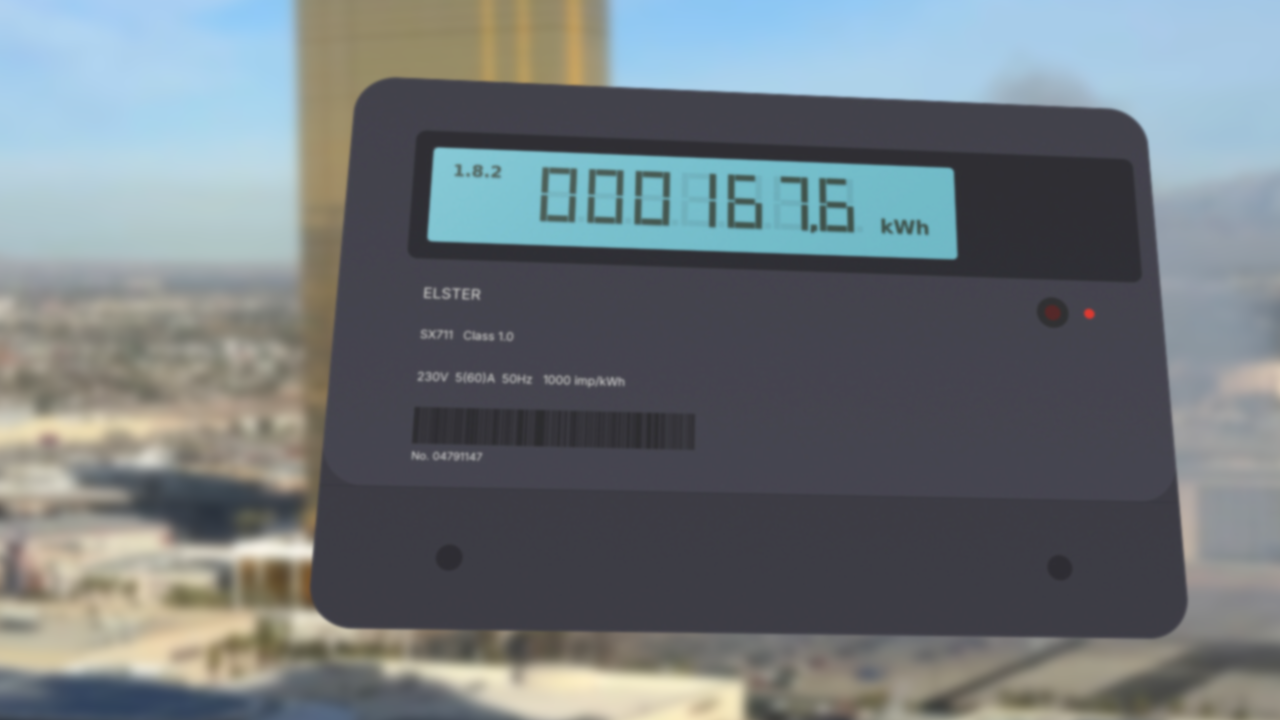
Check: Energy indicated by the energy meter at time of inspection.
167.6 kWh
